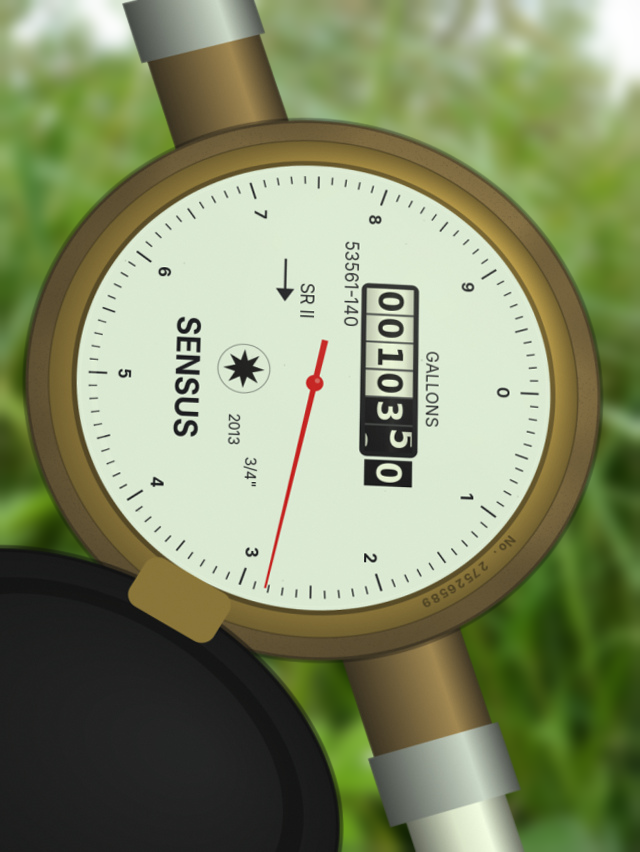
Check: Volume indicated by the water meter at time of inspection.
10352.8 gal
